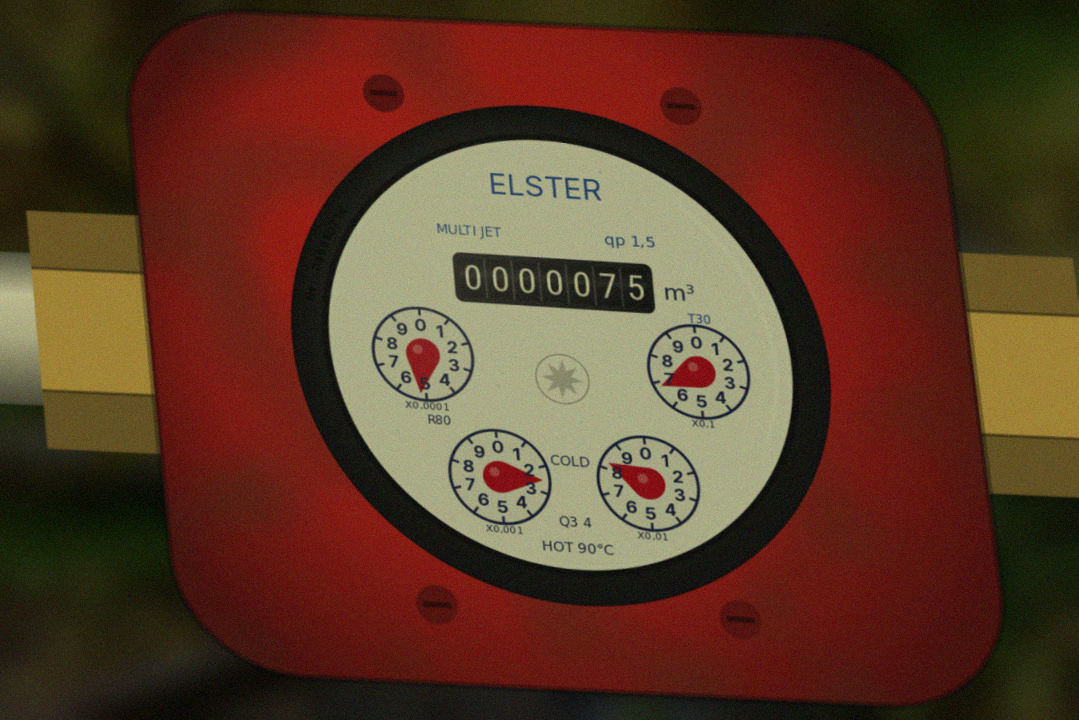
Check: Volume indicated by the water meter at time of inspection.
75.6825 m³
